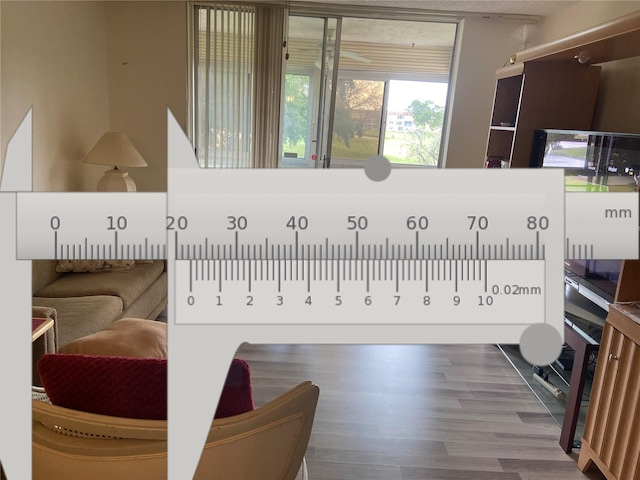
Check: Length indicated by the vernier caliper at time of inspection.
22.4 mm
